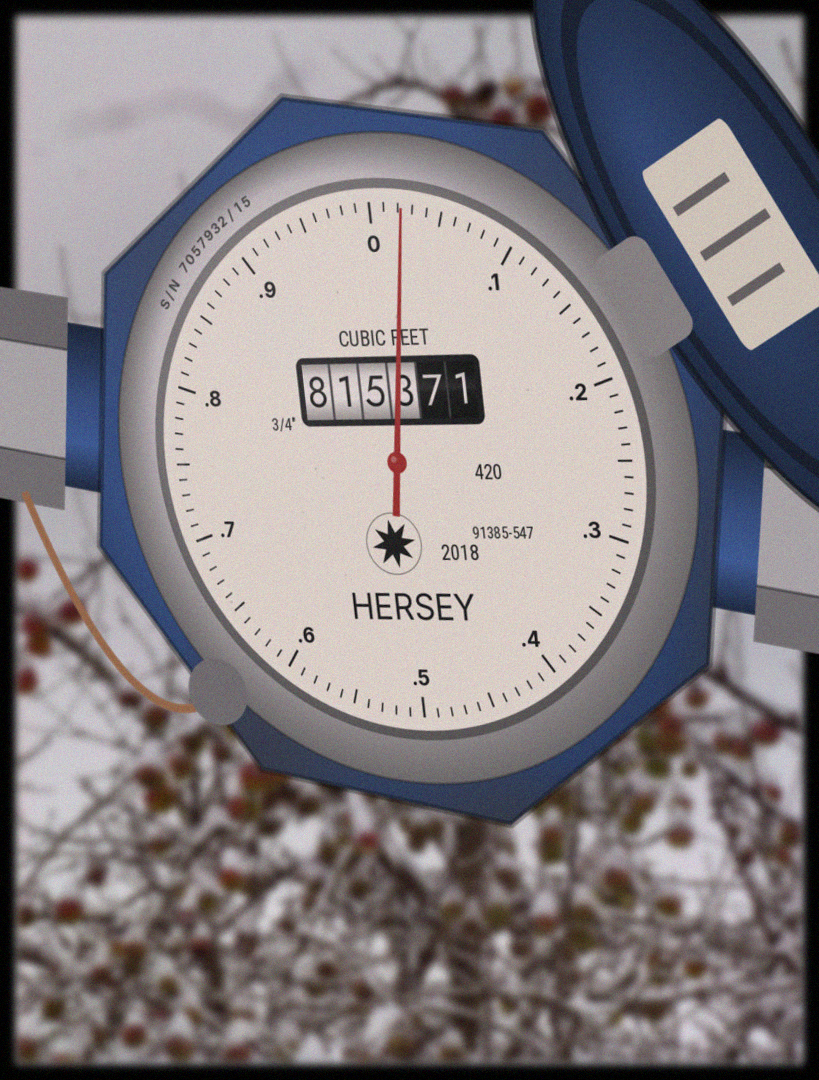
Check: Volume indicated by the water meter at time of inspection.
815371.02 ft³
